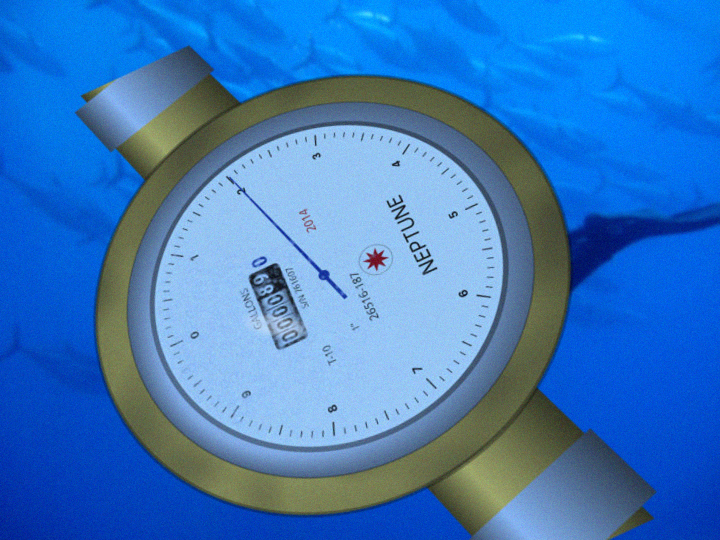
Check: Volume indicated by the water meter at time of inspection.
892.0 gal
